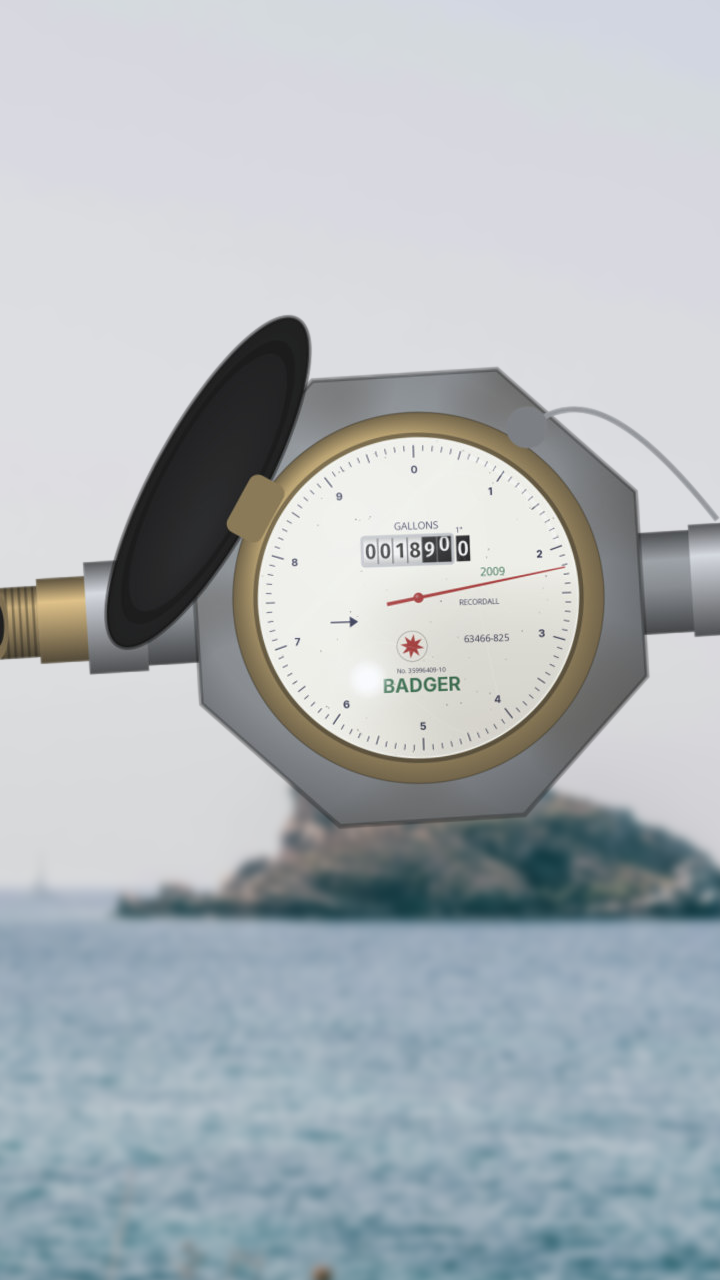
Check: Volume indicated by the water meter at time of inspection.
18902.2 gal
